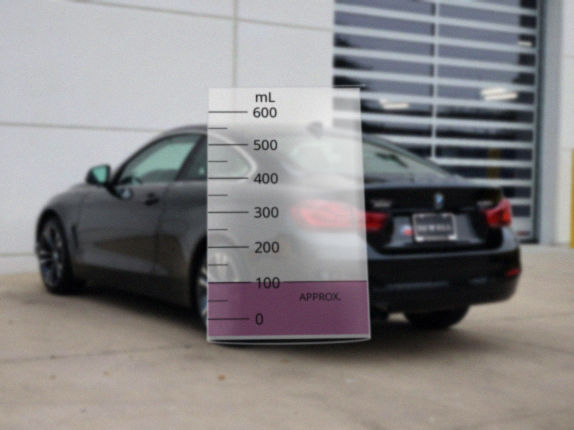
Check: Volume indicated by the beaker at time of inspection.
100 mL
